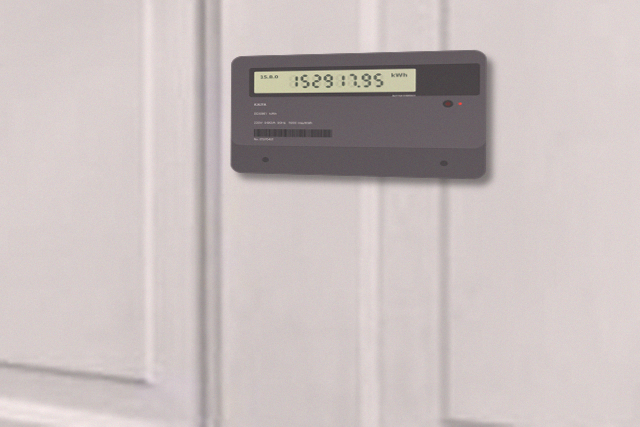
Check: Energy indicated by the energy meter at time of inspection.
152917.95 kWh
